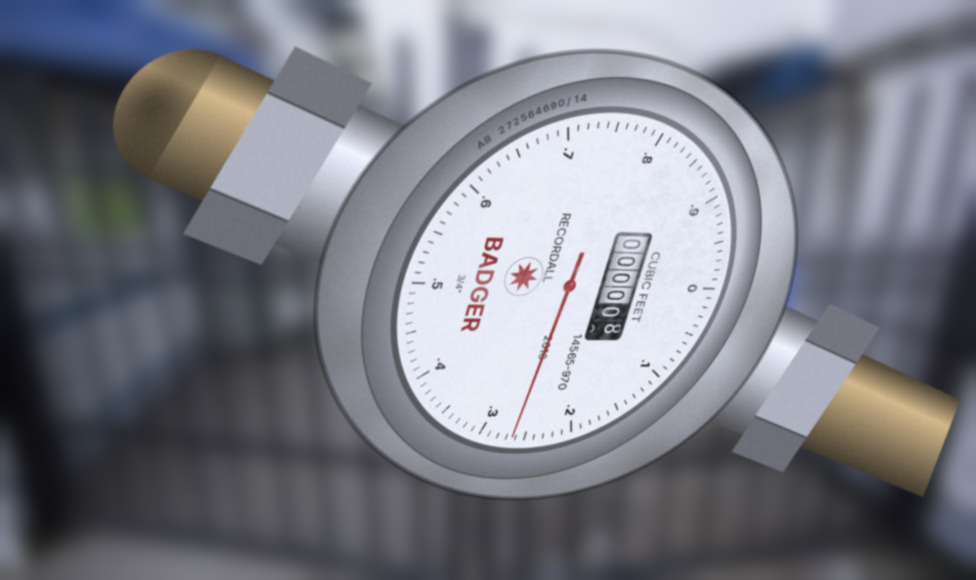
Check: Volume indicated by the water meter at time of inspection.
8.26 ft³
